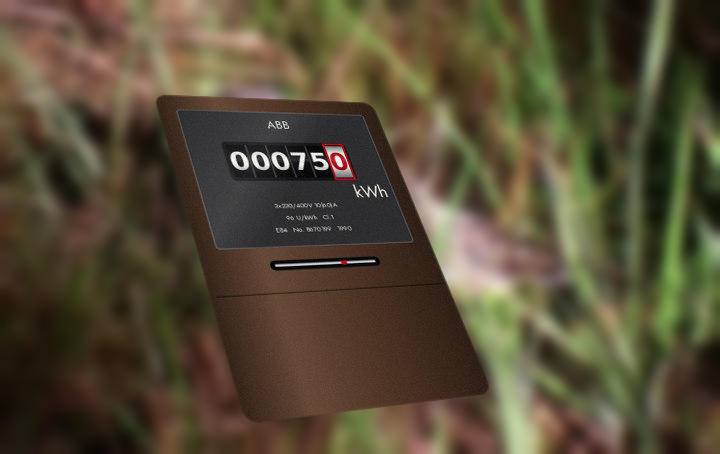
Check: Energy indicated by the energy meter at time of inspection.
75.0 kWh
